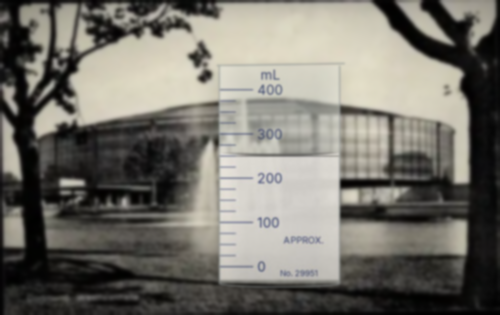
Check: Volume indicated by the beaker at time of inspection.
250 mL
